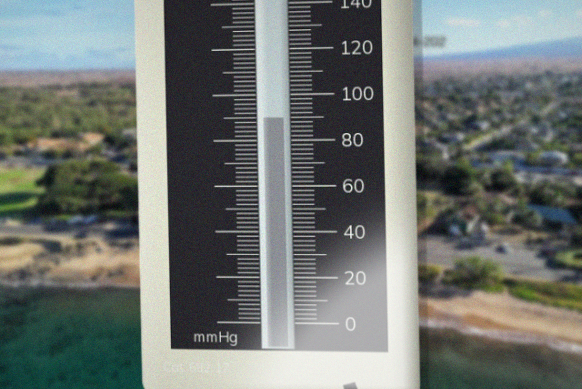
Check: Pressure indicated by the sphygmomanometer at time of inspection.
90 mmHg
